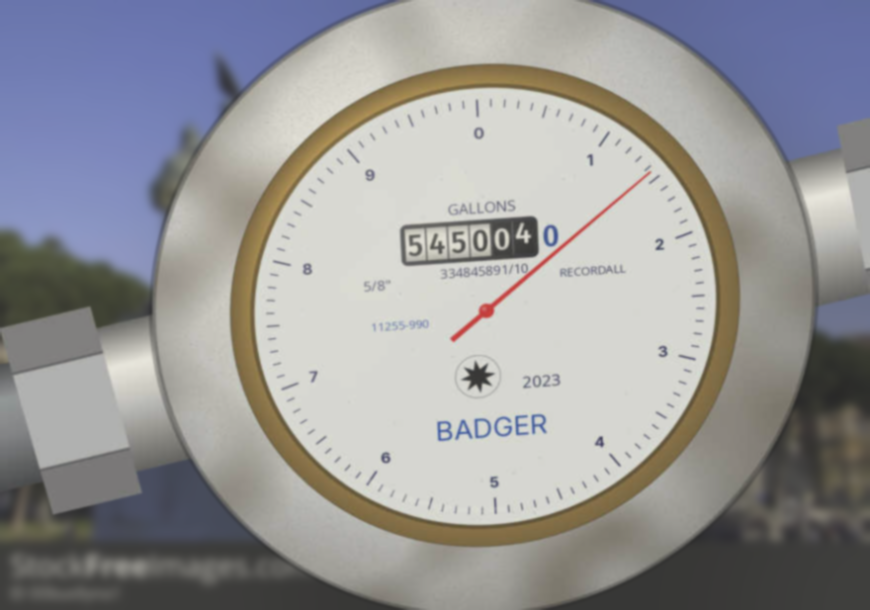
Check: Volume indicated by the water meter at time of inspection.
5450041.4 gal
